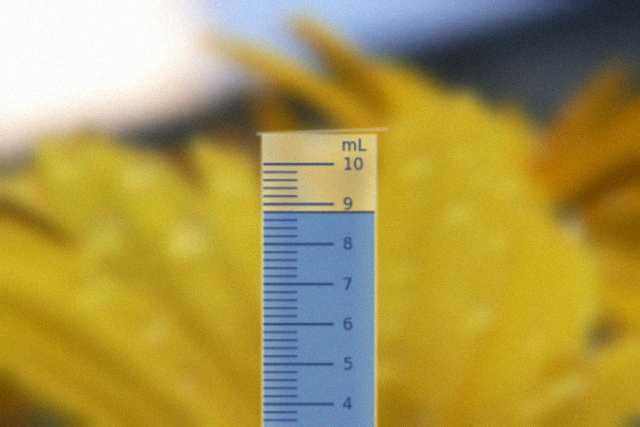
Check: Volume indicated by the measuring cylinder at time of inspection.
8.8 mL
